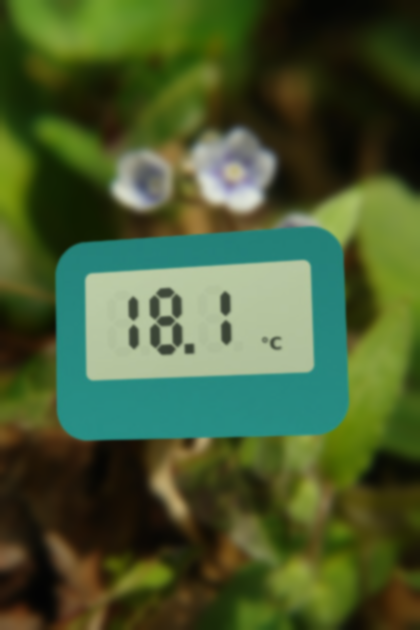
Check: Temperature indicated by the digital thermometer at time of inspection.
18.1 °C
